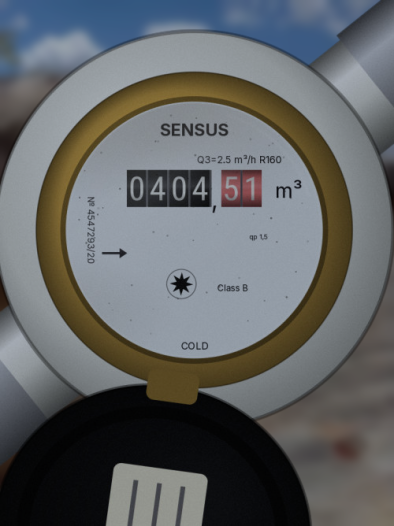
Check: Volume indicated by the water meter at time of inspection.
404.51 m³
